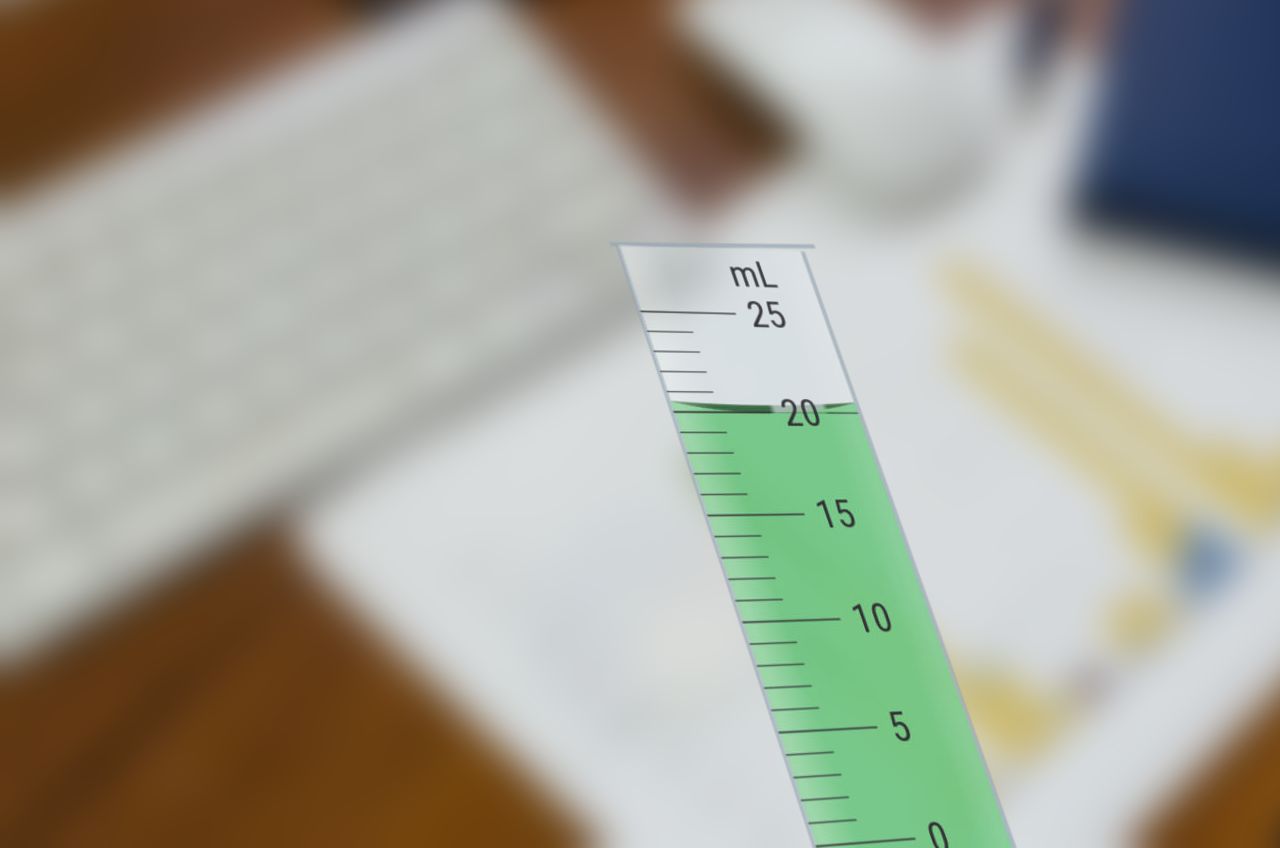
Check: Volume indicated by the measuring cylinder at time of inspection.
20 mL
